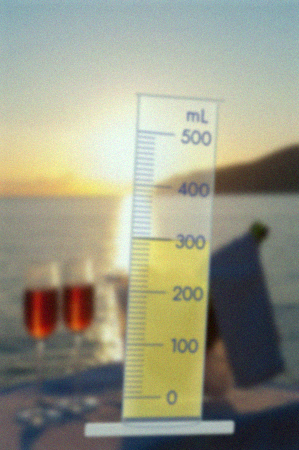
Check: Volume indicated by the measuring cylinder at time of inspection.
300 mL
